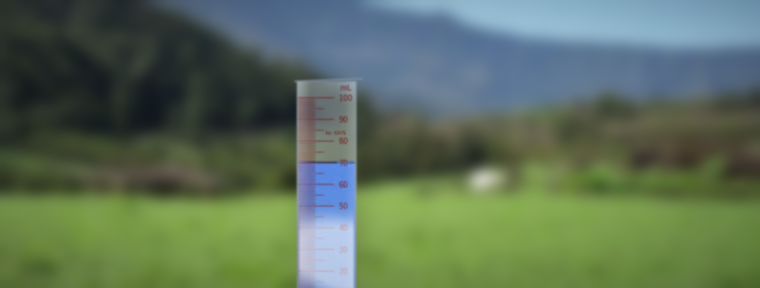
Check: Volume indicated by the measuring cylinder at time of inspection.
70 mL
